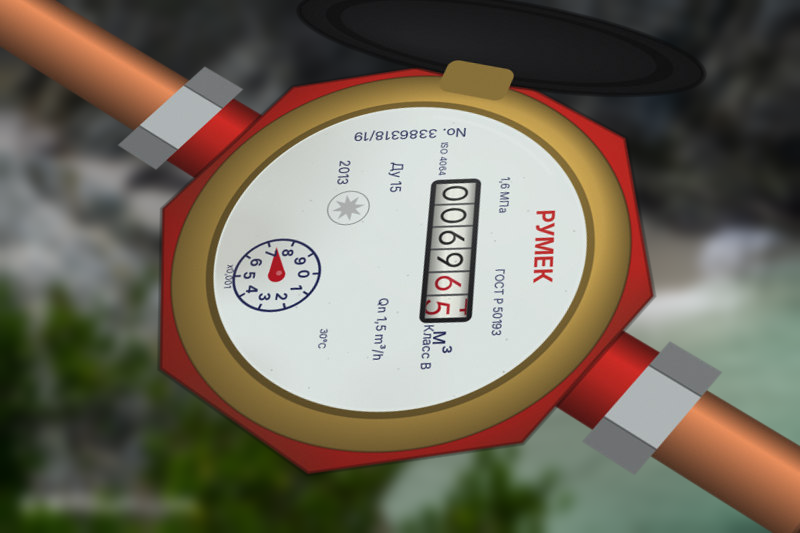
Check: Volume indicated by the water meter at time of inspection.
69.647 m³
